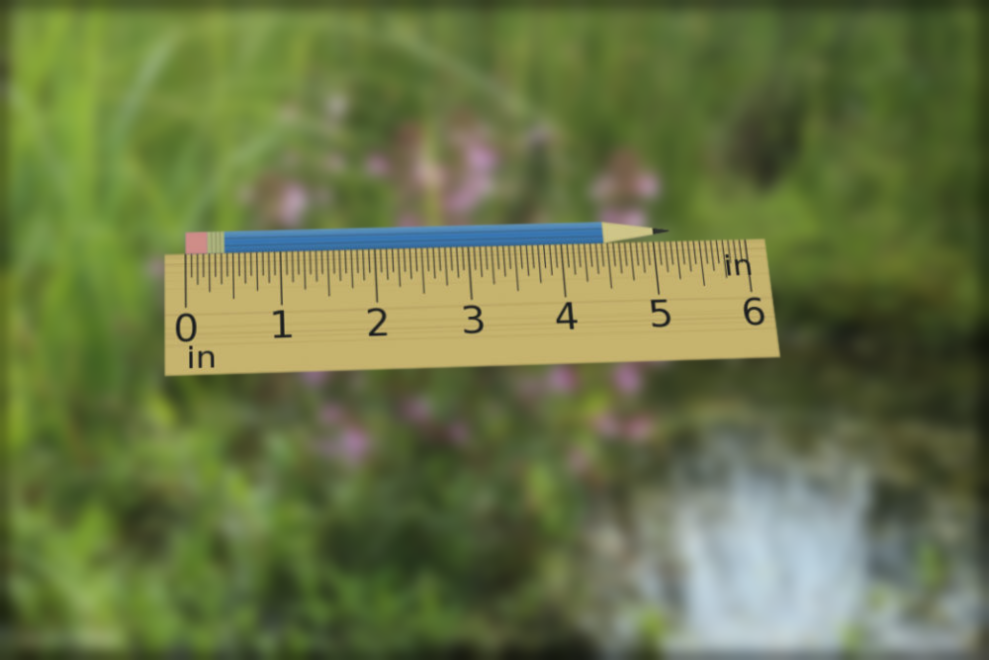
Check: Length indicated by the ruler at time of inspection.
5.1875 in
